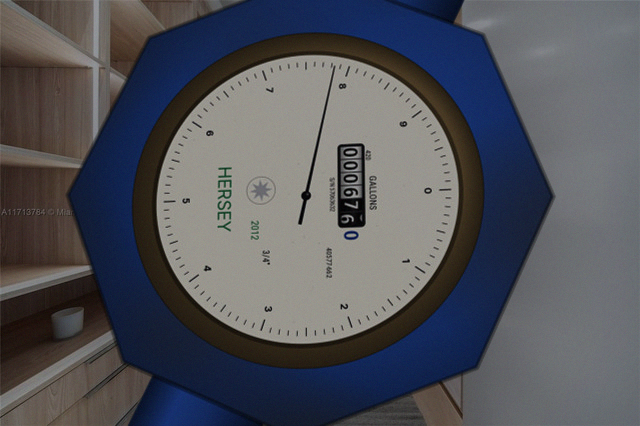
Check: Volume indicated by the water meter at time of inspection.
6757.8 gal
